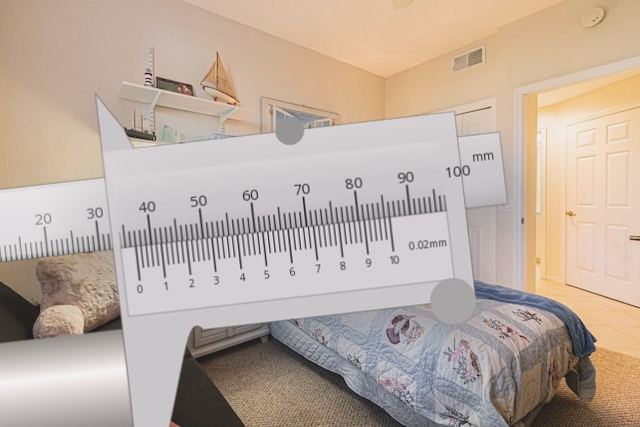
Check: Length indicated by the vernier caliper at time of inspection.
37.0 mm
